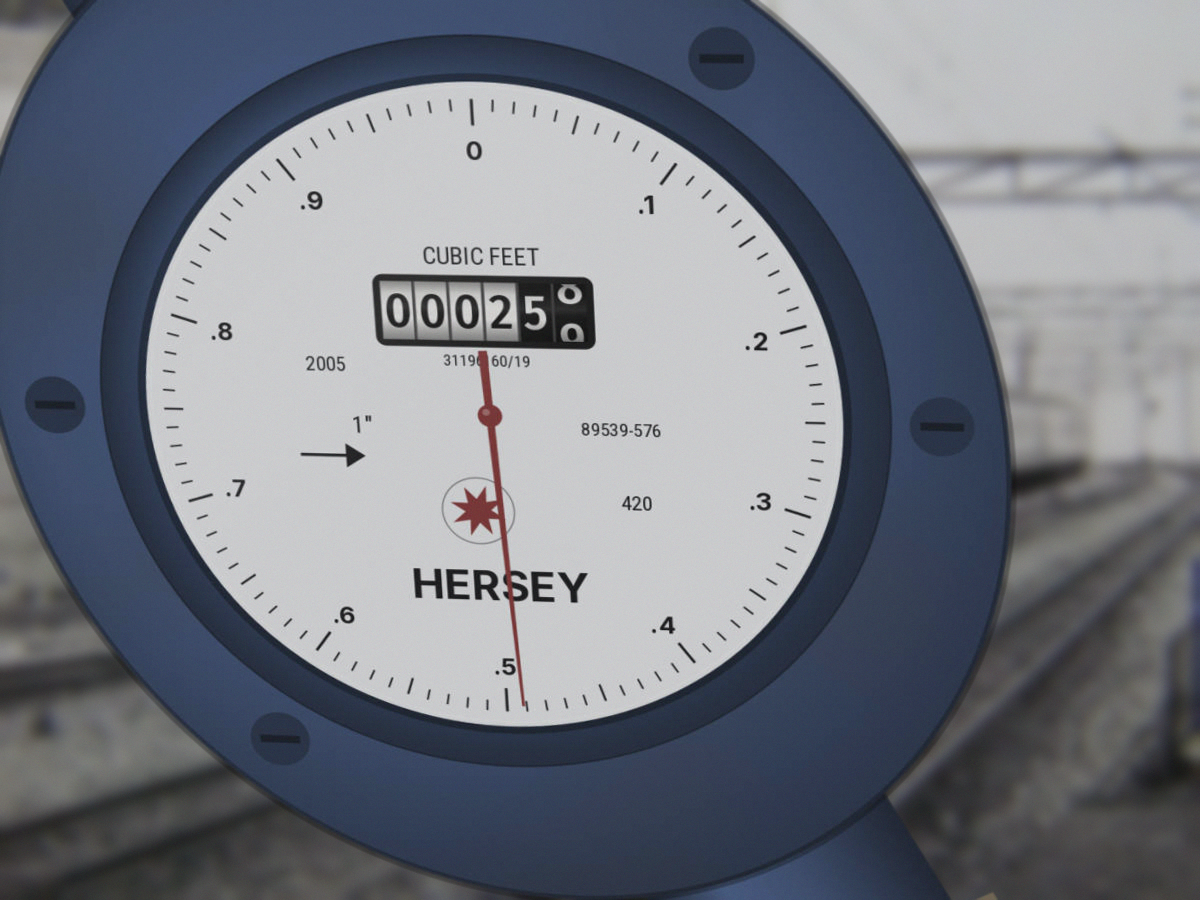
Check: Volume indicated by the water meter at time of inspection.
258.49 ft³
